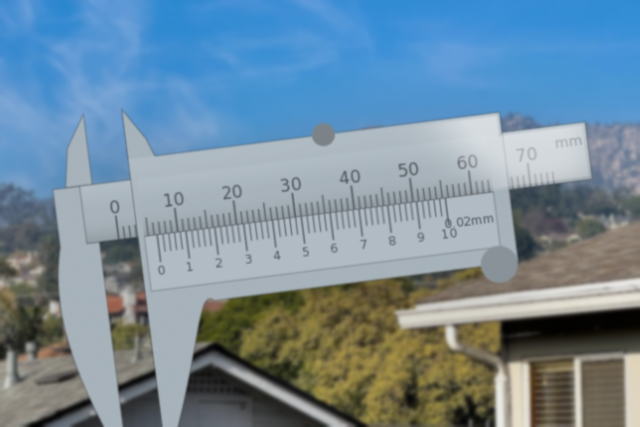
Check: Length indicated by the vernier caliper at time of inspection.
6.5 mm
